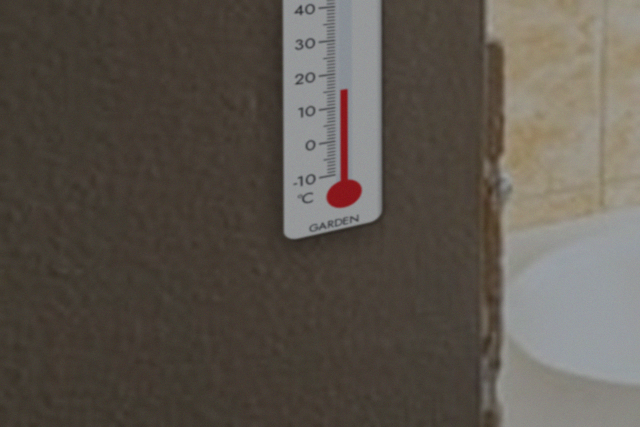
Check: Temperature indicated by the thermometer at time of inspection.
15 °C
